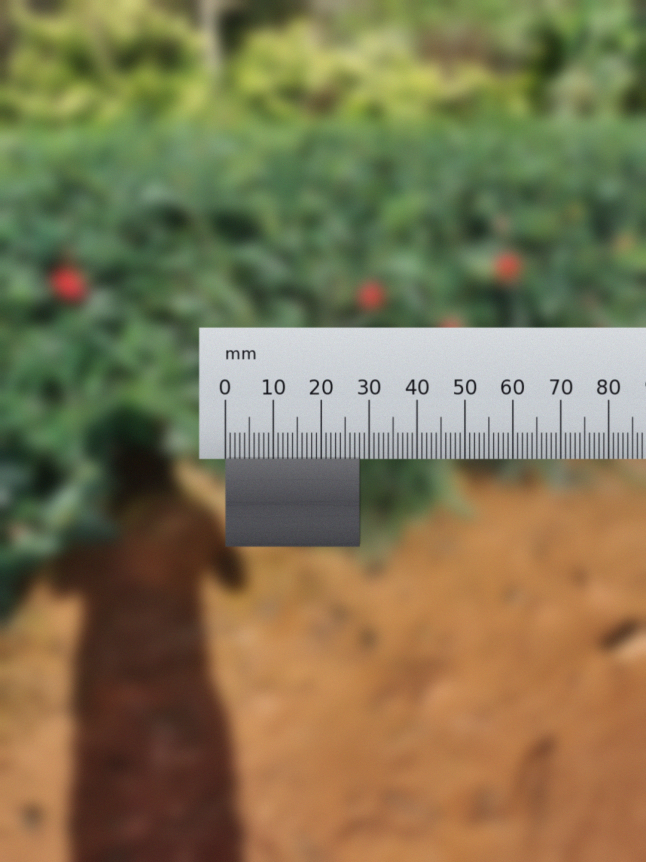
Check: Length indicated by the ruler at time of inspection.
28 mm
